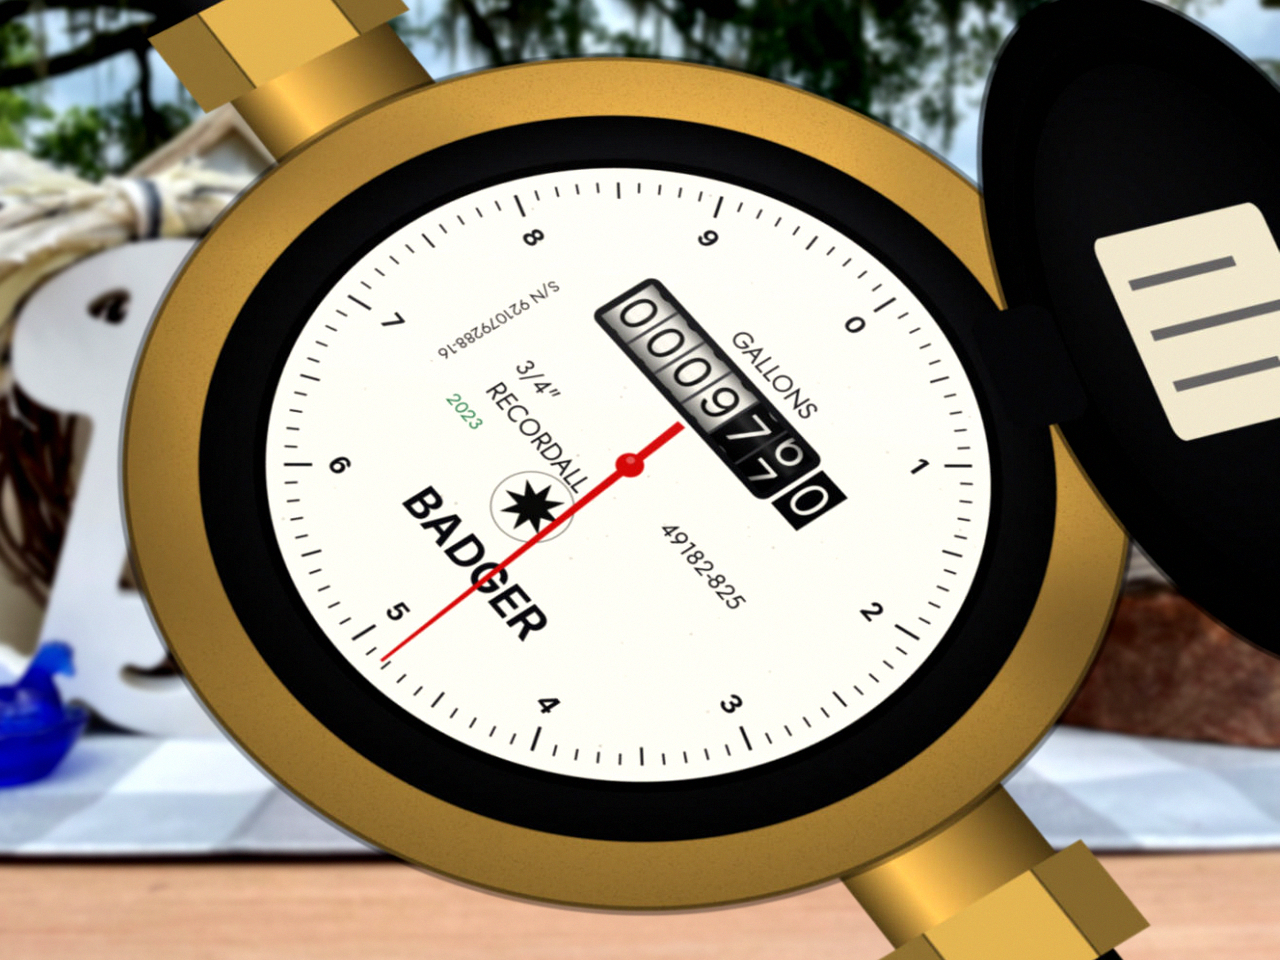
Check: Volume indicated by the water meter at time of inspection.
9764.8 gal
